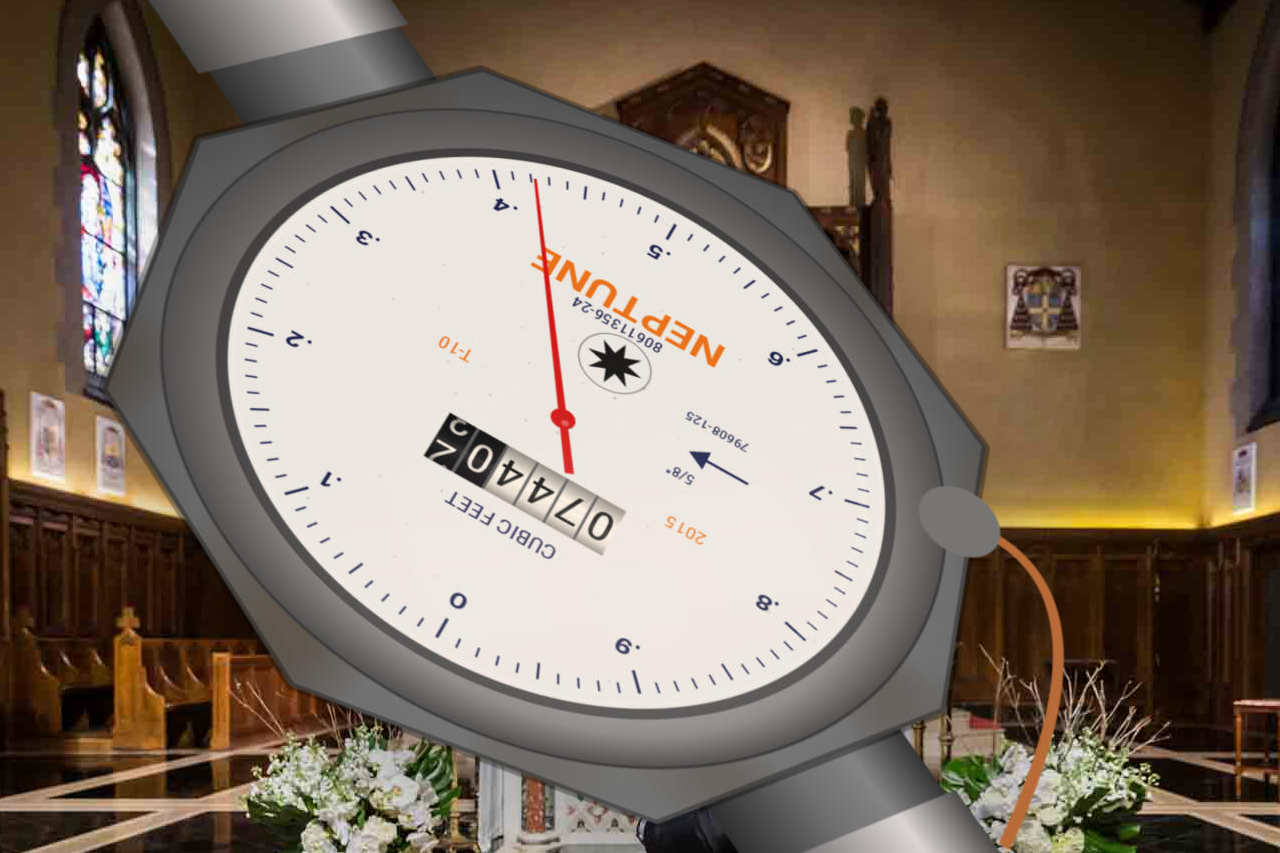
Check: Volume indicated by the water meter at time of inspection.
74402.42 ft³
